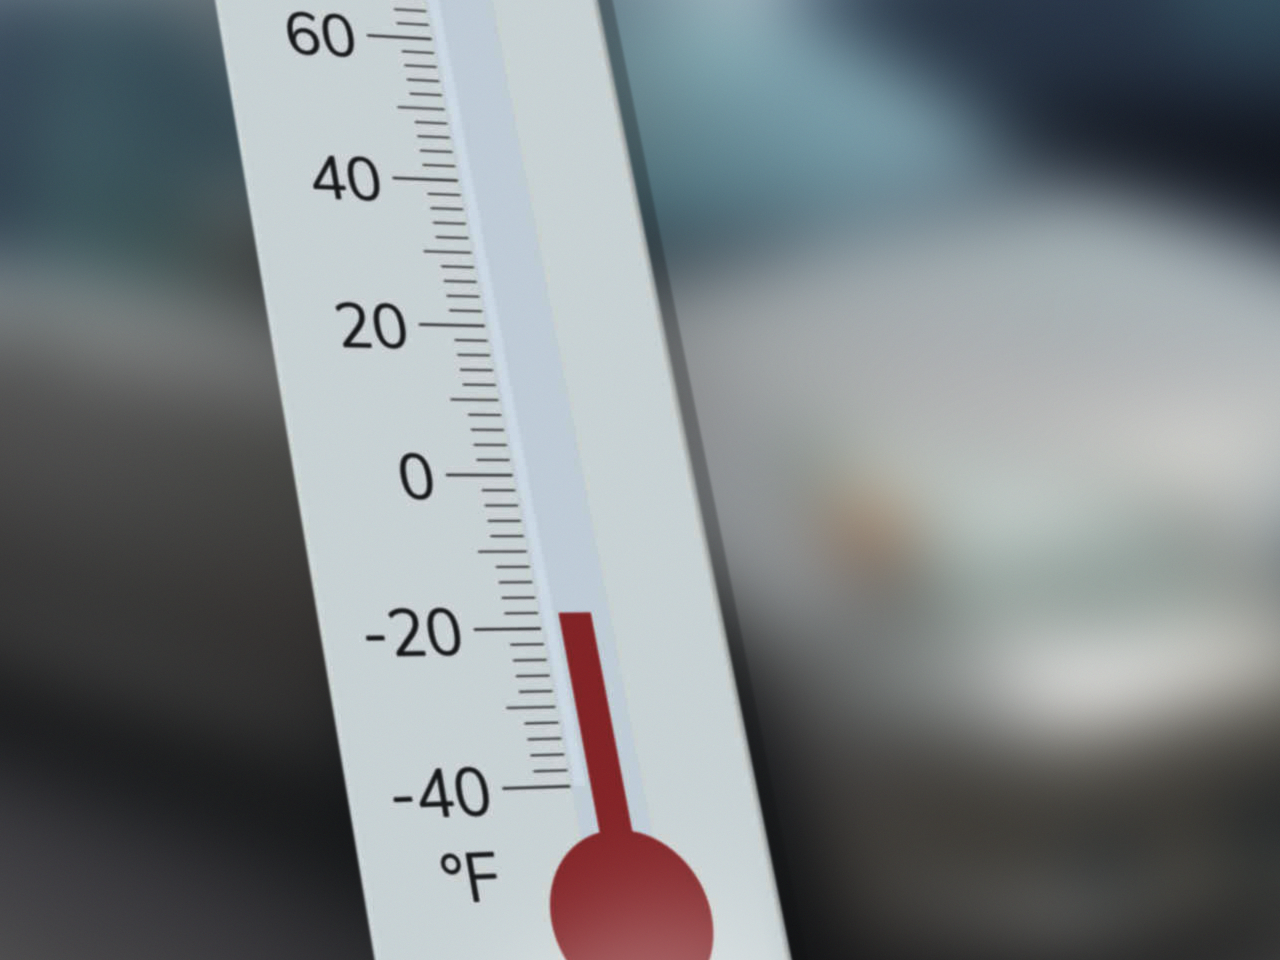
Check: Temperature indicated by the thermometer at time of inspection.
-18 °F
